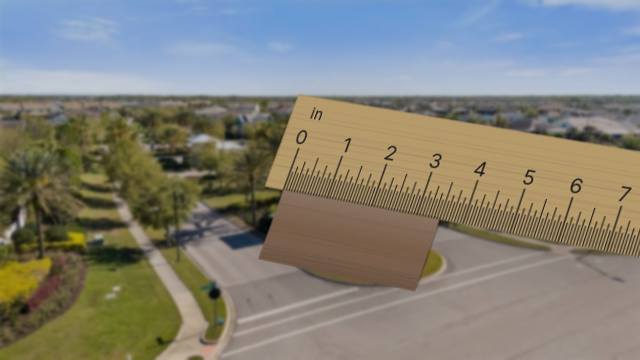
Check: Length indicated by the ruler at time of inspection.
3.5 in
